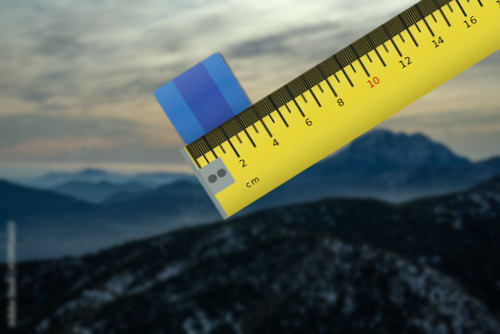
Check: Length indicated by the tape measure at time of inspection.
4 cm
